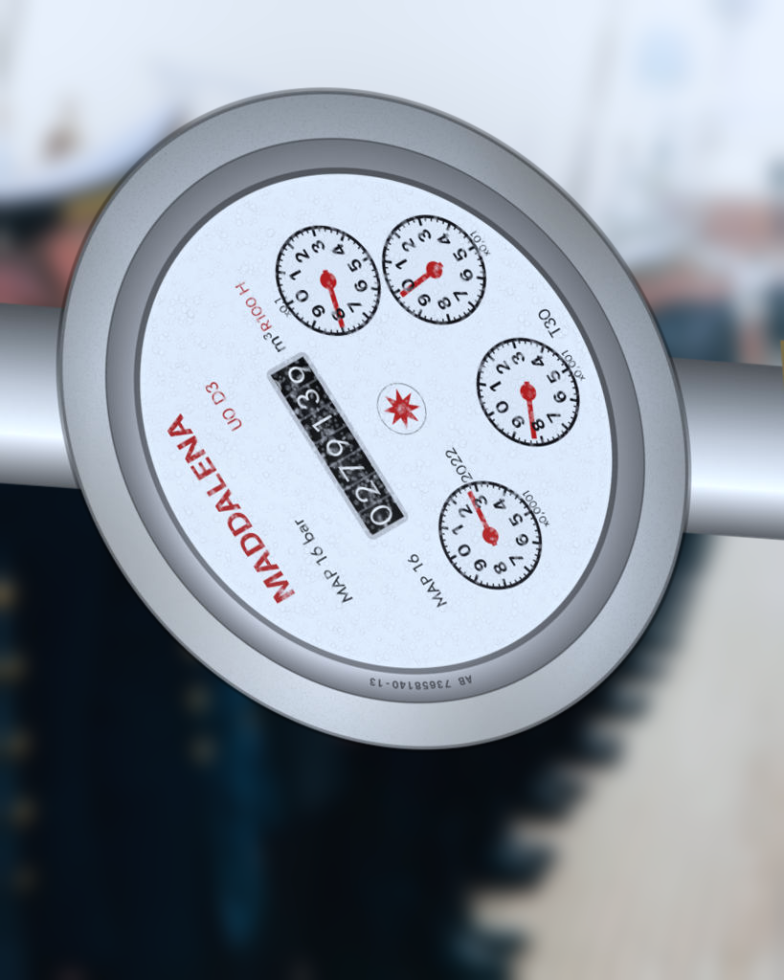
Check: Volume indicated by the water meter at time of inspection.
279138.7982 m³
